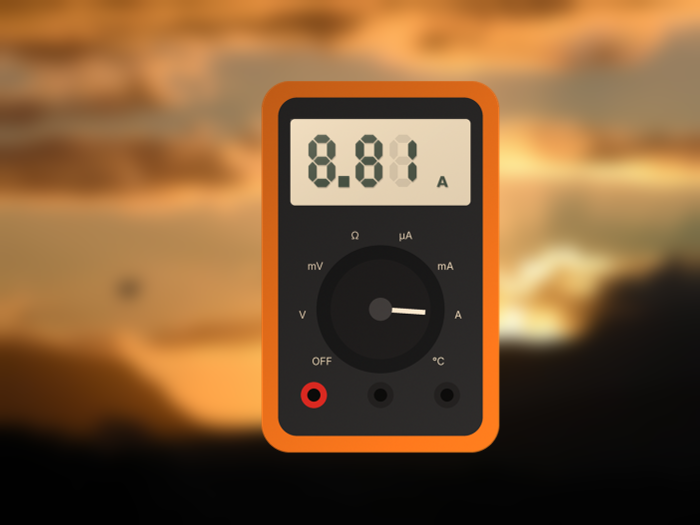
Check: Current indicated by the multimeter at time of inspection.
8.81 A
